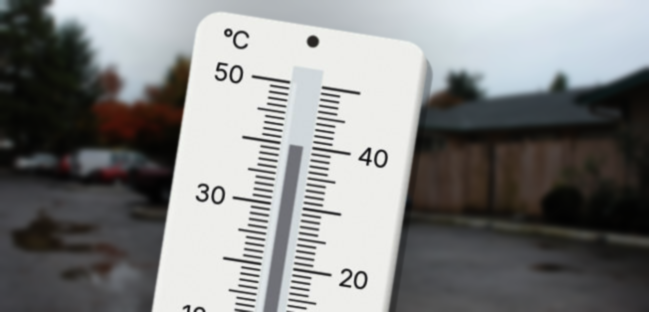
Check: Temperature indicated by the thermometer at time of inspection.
40 °C
